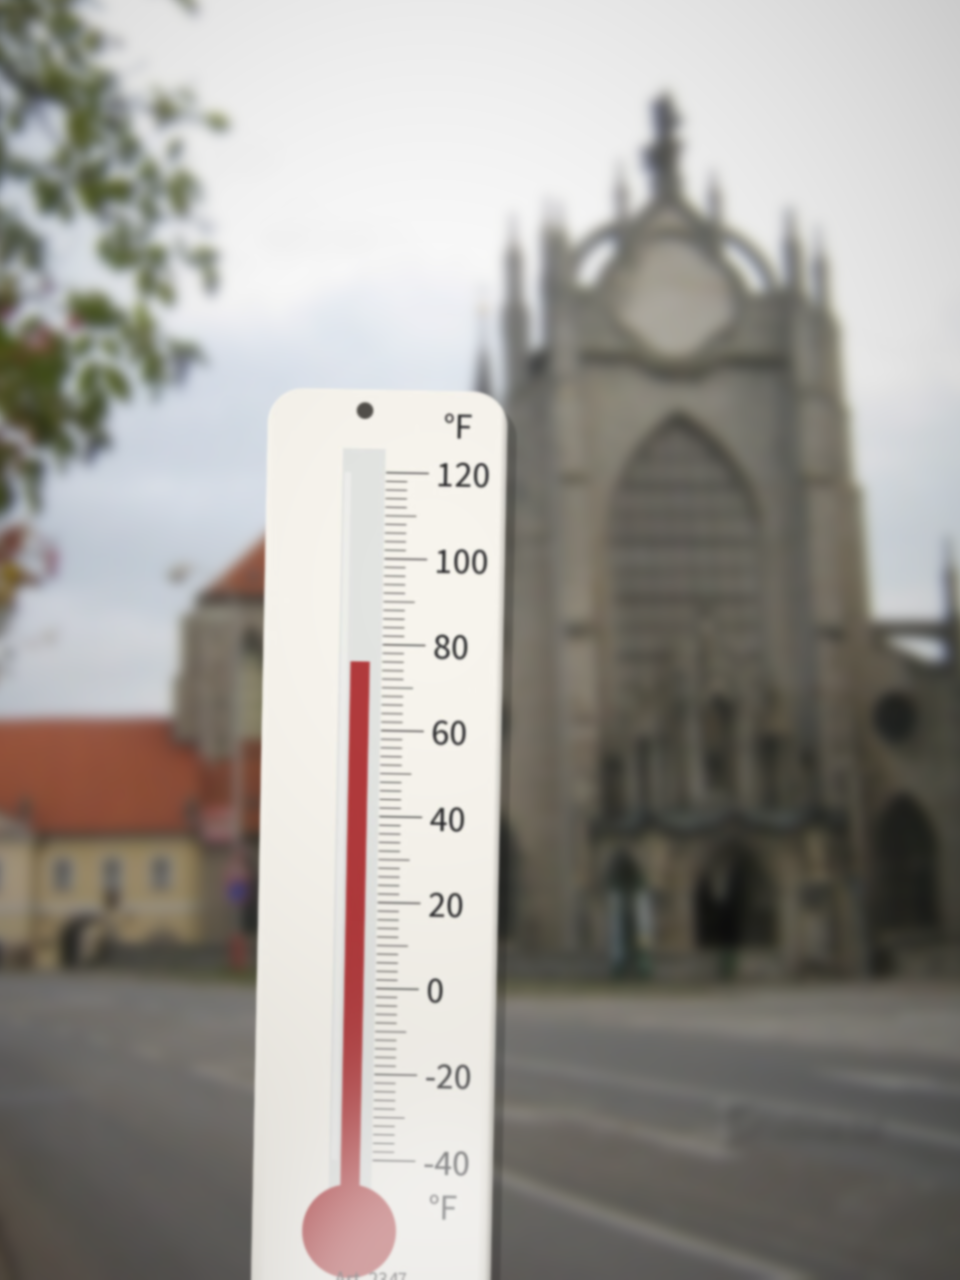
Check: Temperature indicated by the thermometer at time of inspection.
76 °F
